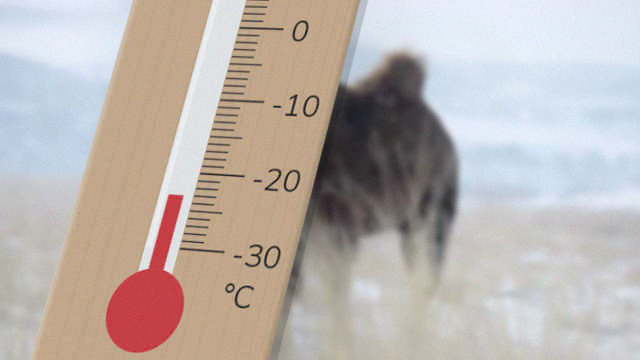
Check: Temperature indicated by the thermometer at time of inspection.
-23 °C
